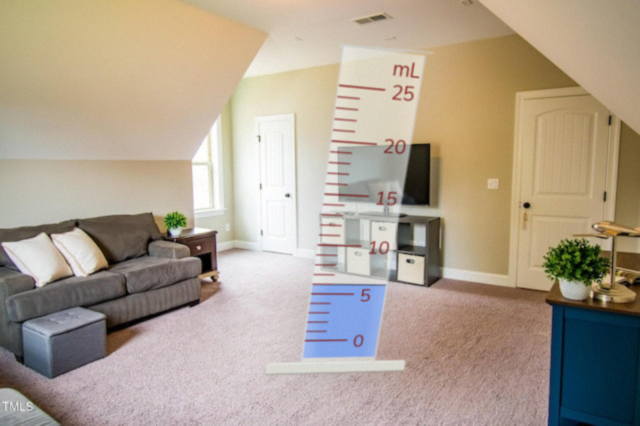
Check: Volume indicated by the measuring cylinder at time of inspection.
6 mL
